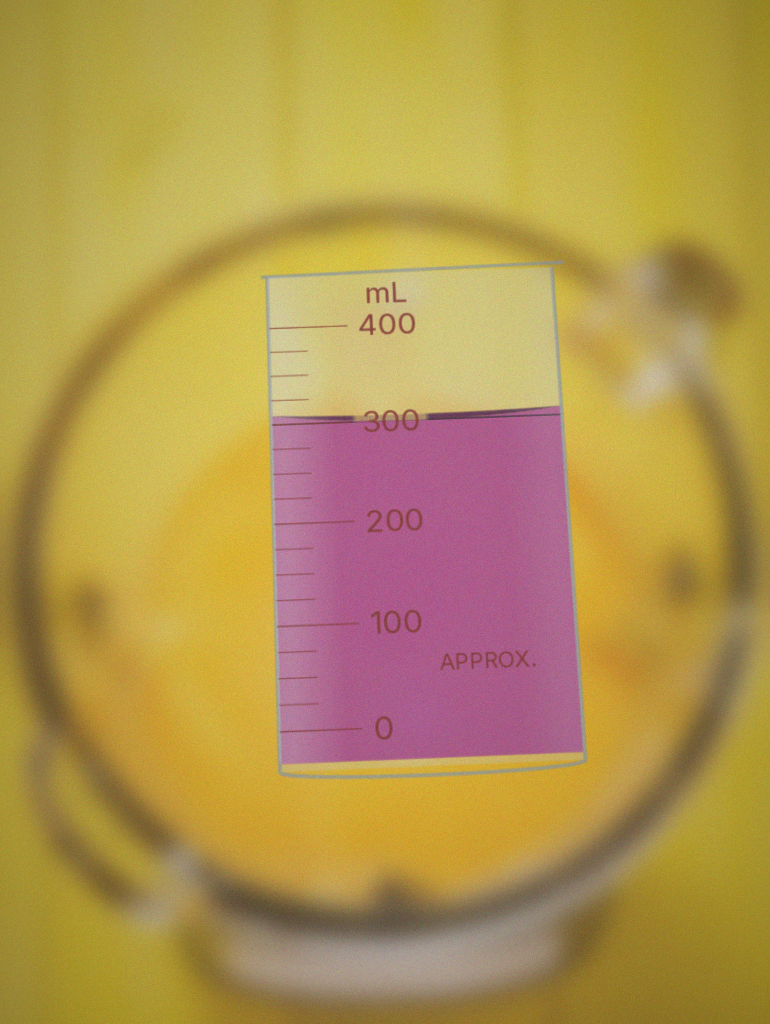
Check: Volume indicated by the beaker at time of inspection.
300 mL
